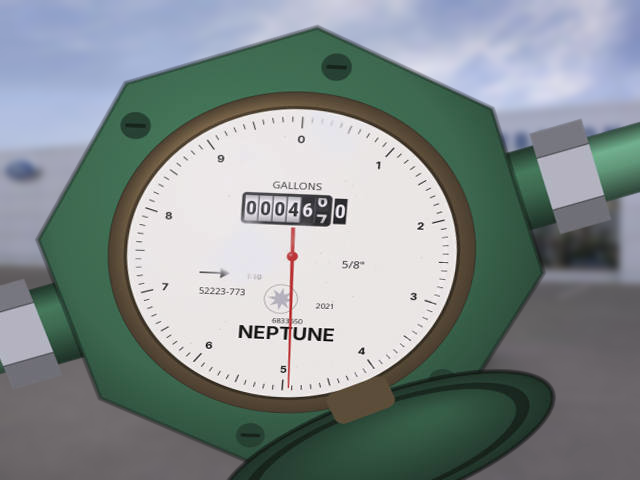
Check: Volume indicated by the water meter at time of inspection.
4664.9 gal
